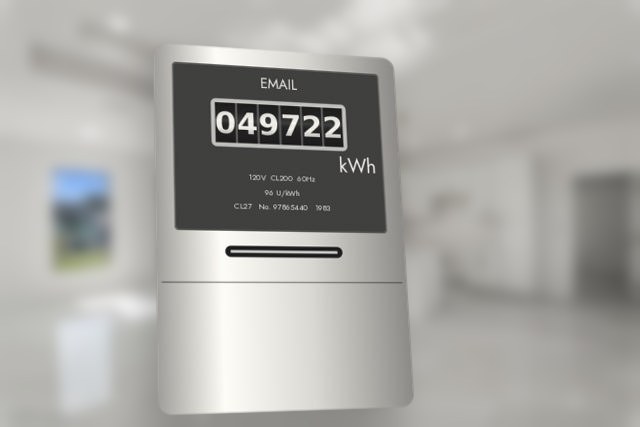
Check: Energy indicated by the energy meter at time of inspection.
49722 kWh
